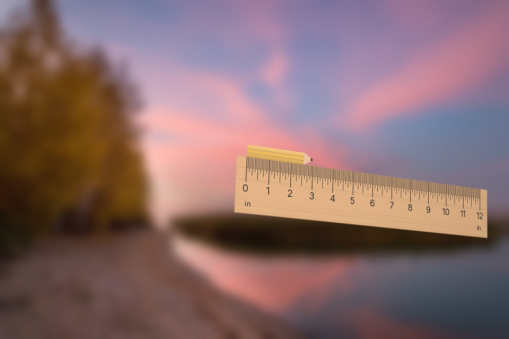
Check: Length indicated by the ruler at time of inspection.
3 in
